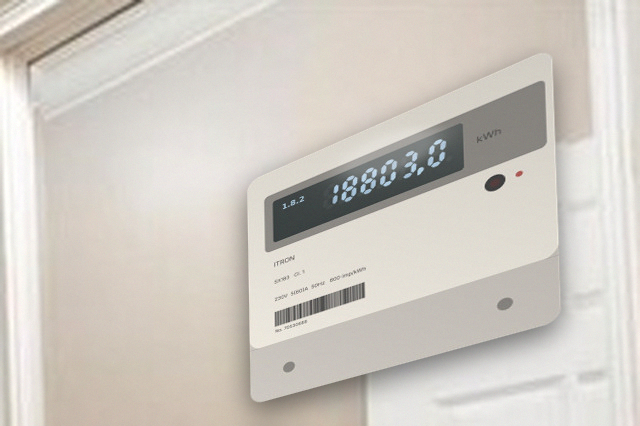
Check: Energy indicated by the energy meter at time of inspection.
18803.0 kWh
